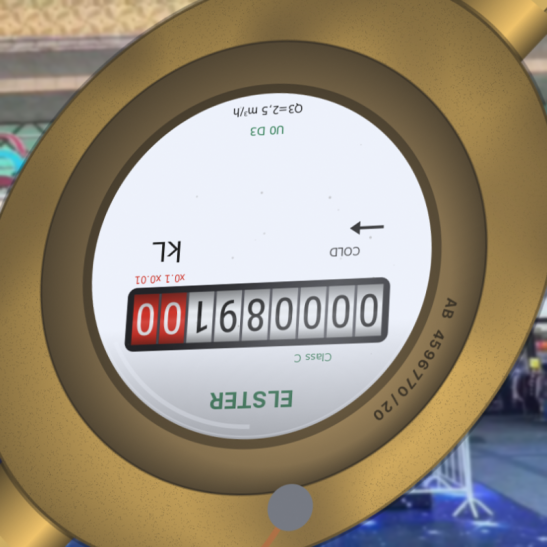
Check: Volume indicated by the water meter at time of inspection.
891.00 kL
